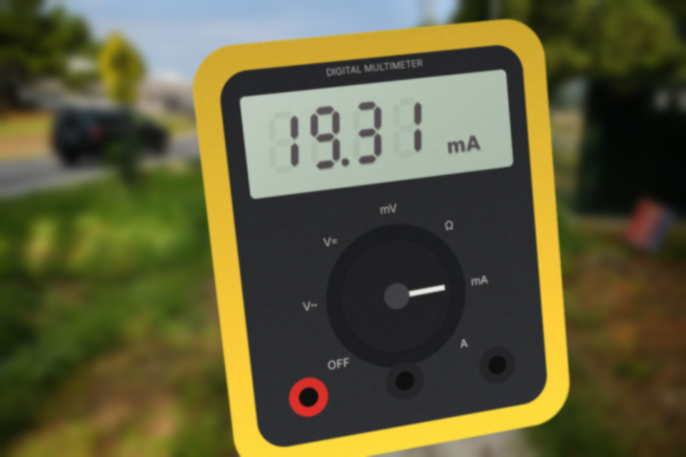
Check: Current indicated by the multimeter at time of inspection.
19.31 mA
